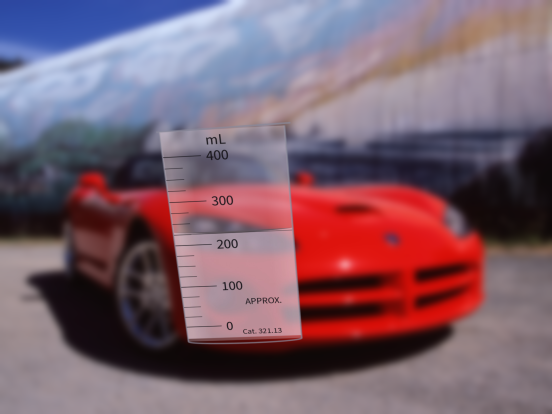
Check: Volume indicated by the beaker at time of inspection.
225 mL
